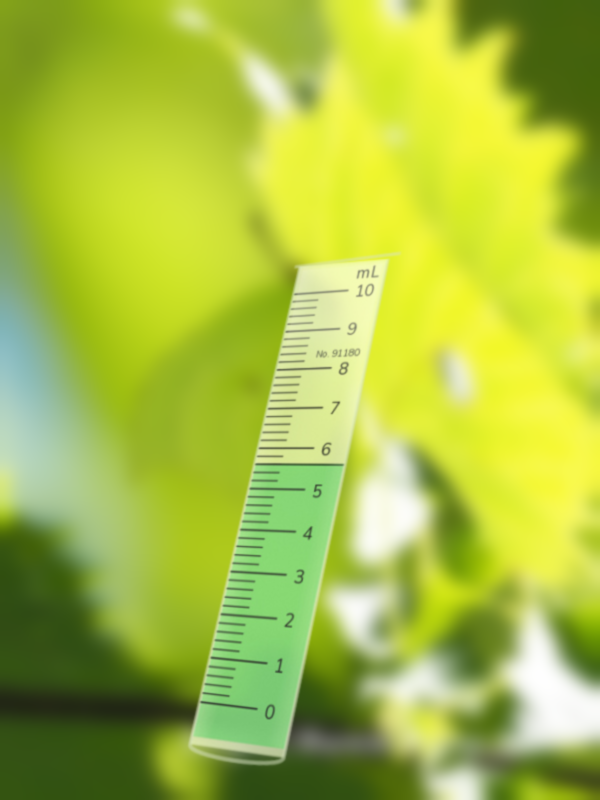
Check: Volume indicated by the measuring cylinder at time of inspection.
5.6 mL
